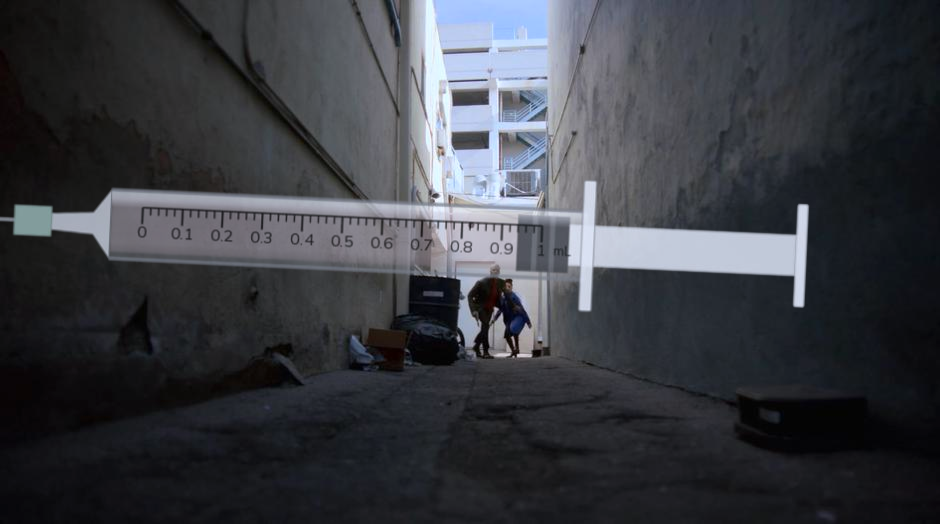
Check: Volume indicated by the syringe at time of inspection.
0.94 mL
